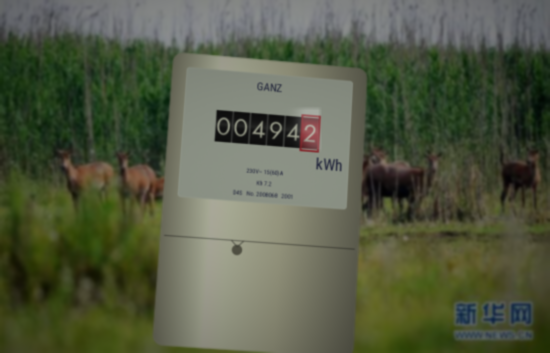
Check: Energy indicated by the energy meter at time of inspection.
494.2 kWh
